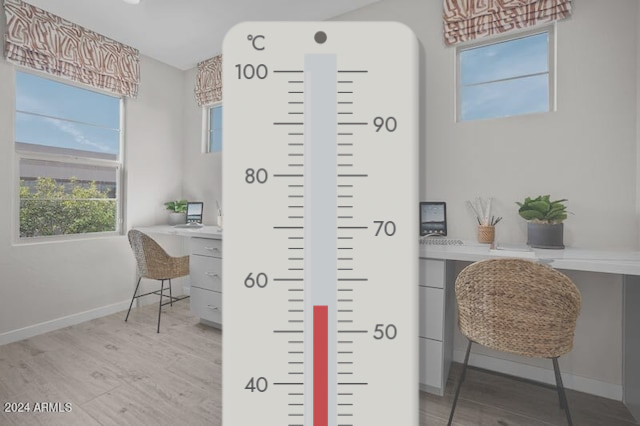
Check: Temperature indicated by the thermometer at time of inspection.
55 °C
